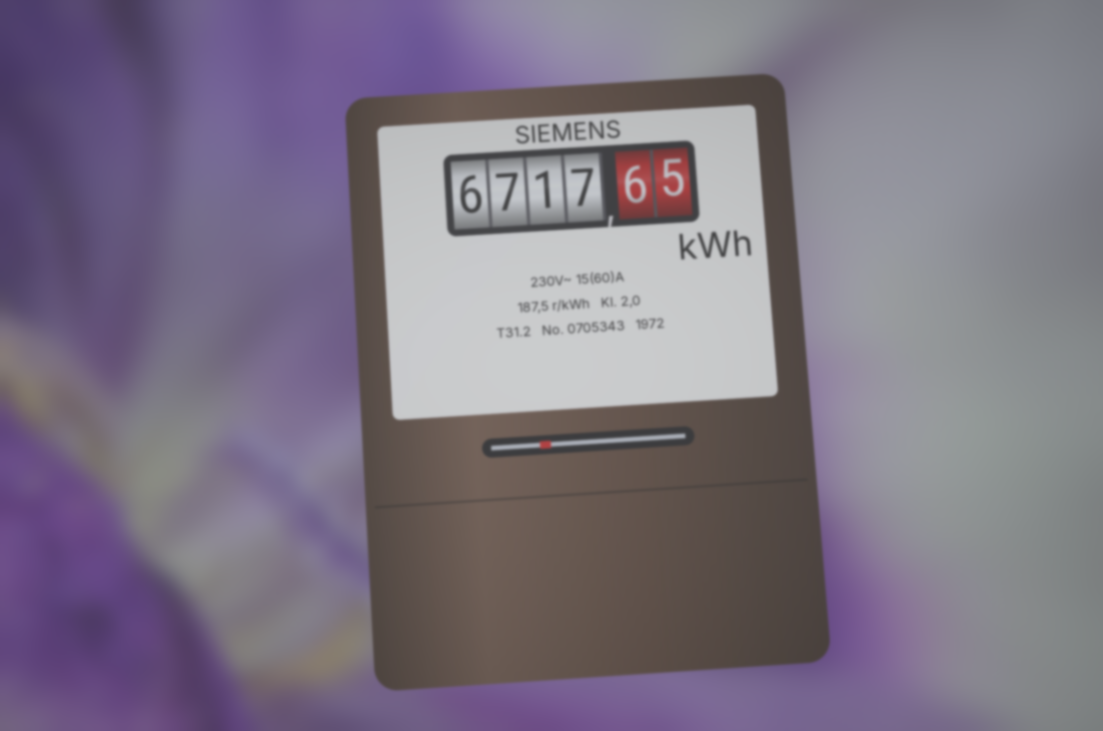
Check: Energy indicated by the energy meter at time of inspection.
6717.65 kWh
